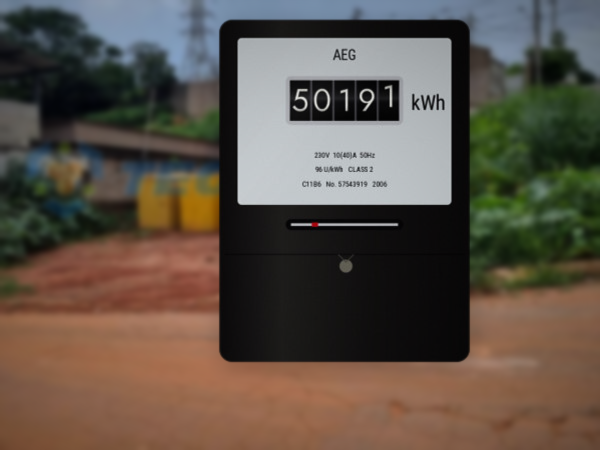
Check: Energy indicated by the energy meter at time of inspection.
50191 kWh
